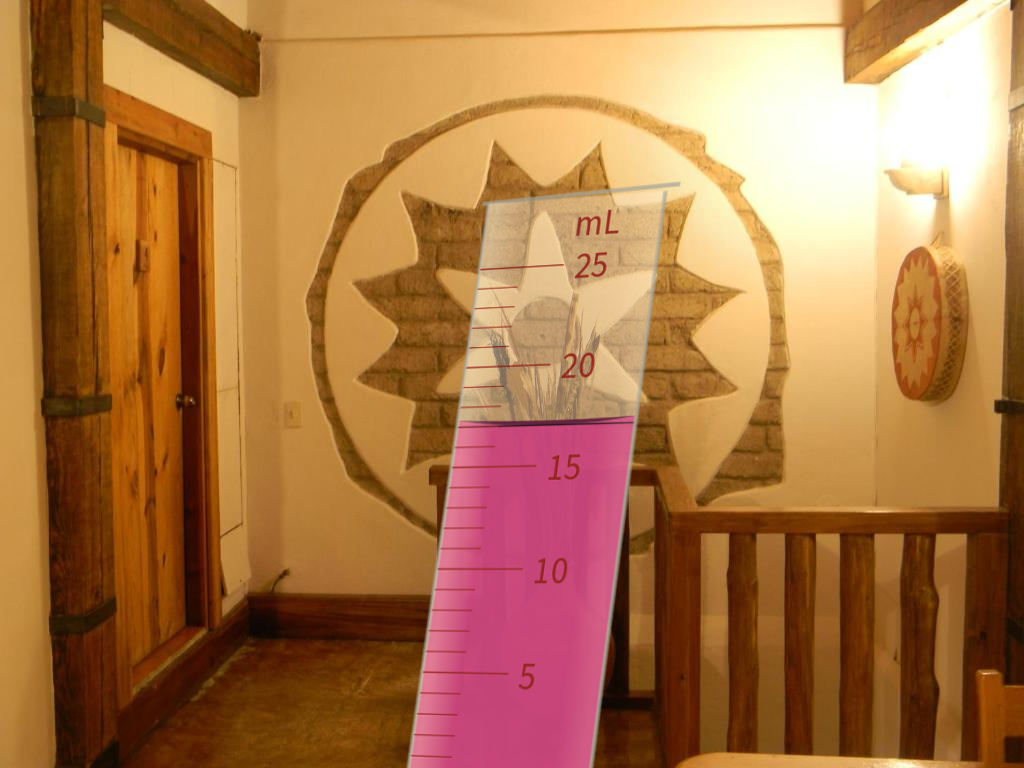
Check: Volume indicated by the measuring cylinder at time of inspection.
17 mL
